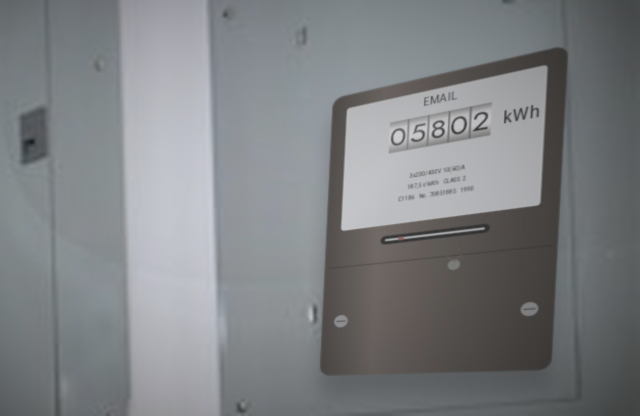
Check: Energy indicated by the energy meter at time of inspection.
5802 kWh
